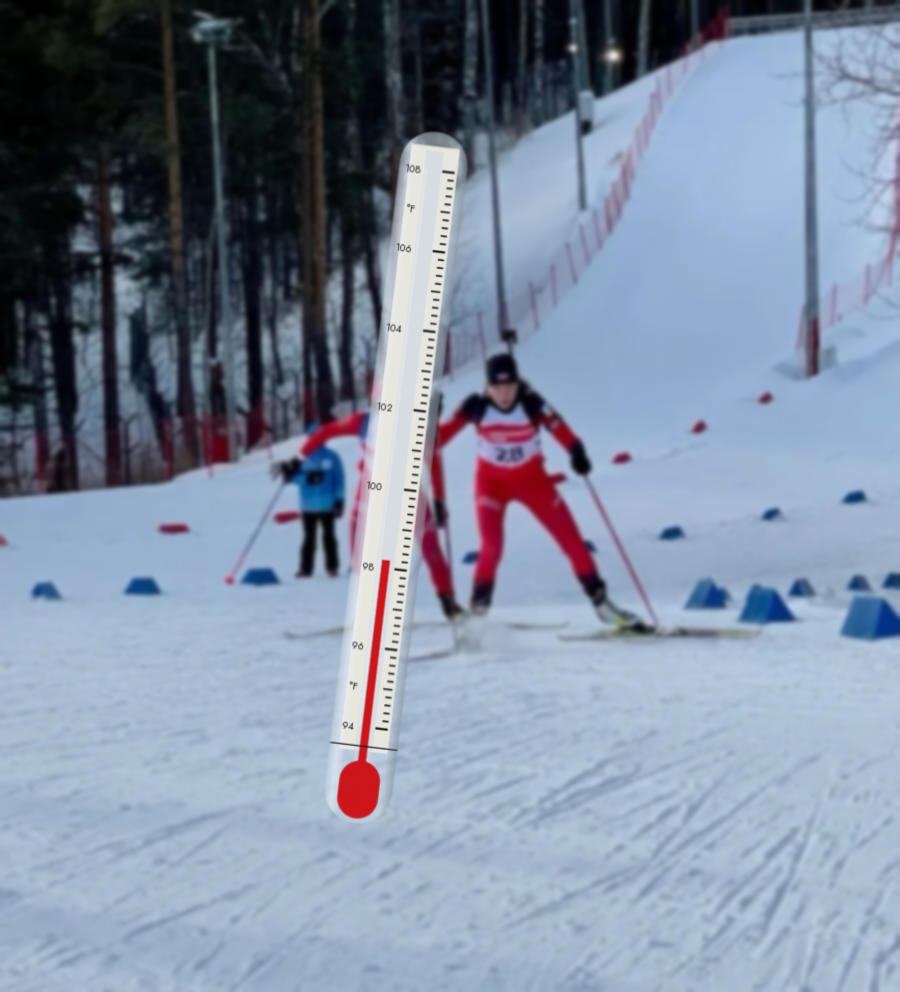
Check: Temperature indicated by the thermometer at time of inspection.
98.2 °F
